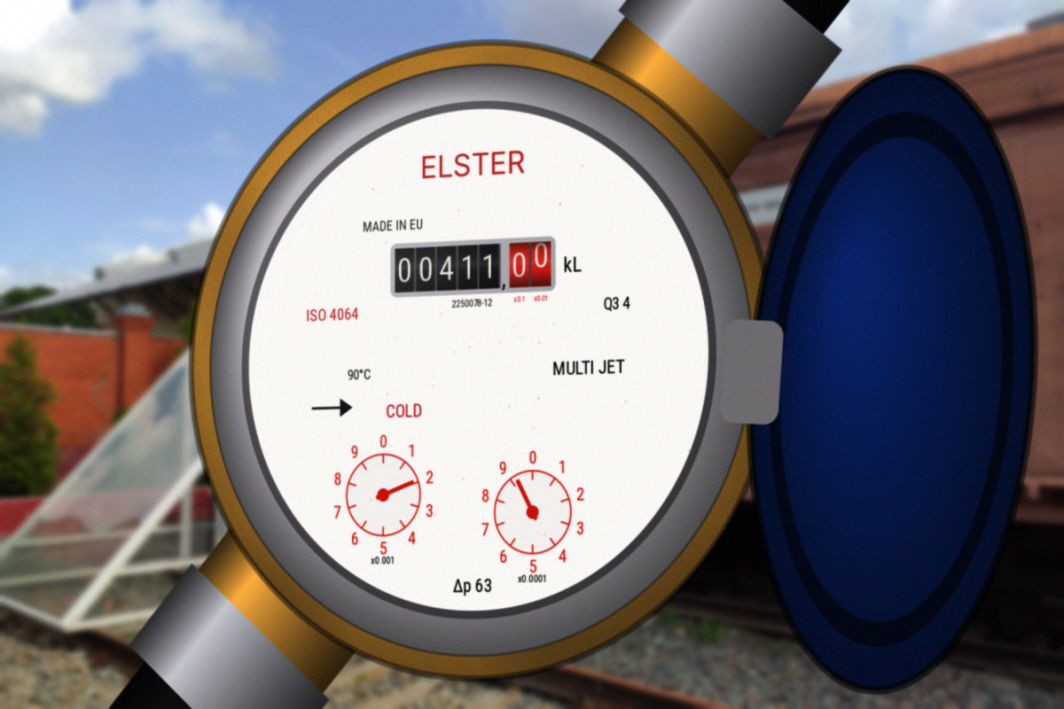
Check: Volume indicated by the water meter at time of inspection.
411.0019 kL
